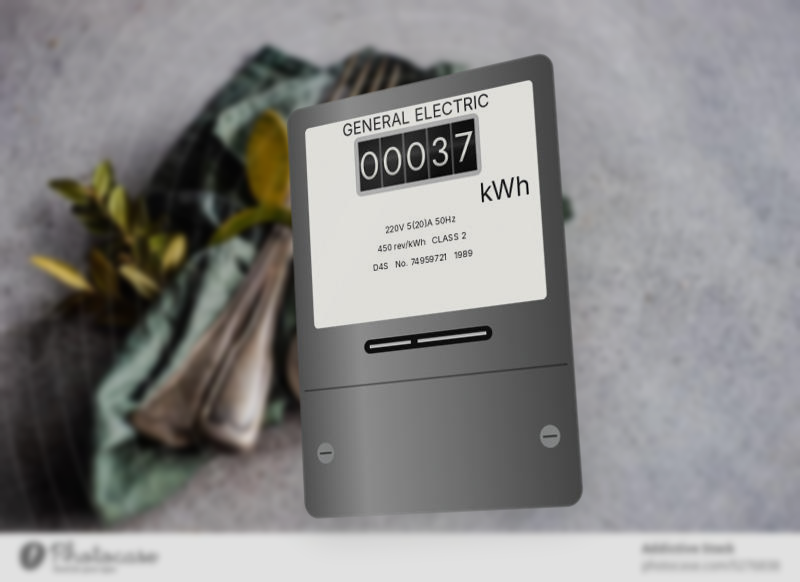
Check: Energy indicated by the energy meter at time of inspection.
37 kWh
